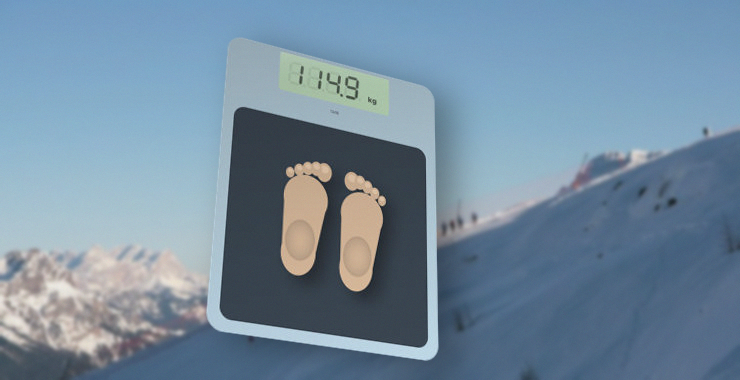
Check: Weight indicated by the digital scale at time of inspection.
114.9 kg
